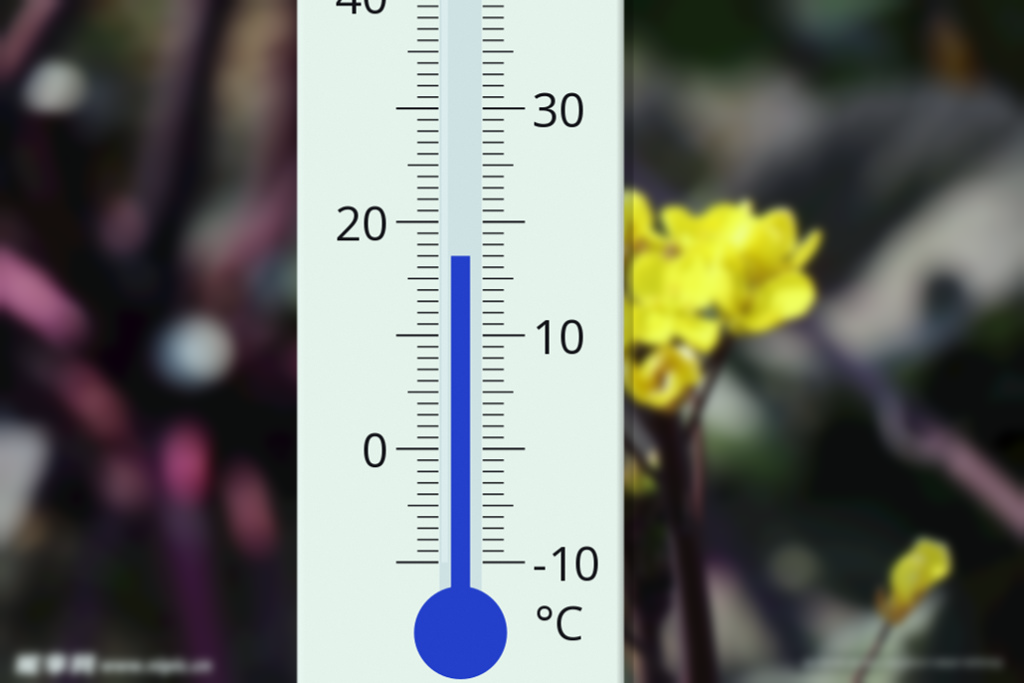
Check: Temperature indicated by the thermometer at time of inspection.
17 °C
